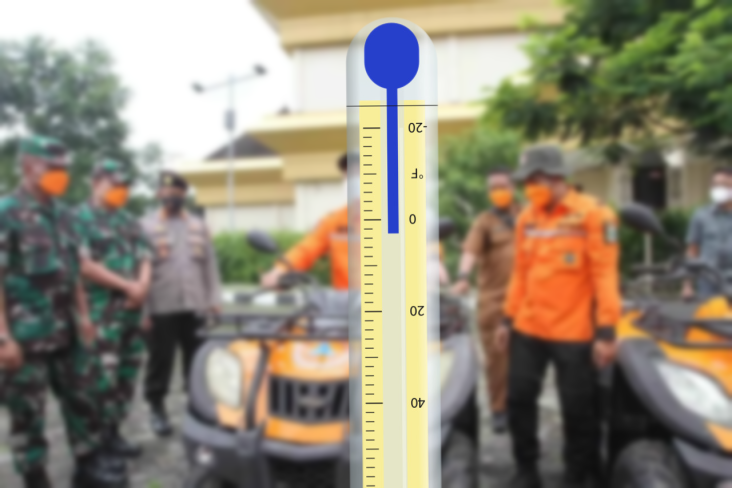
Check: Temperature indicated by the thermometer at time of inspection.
3 °F
